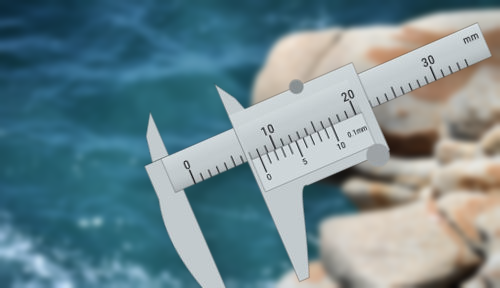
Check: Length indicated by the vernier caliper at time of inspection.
8.0 mm
